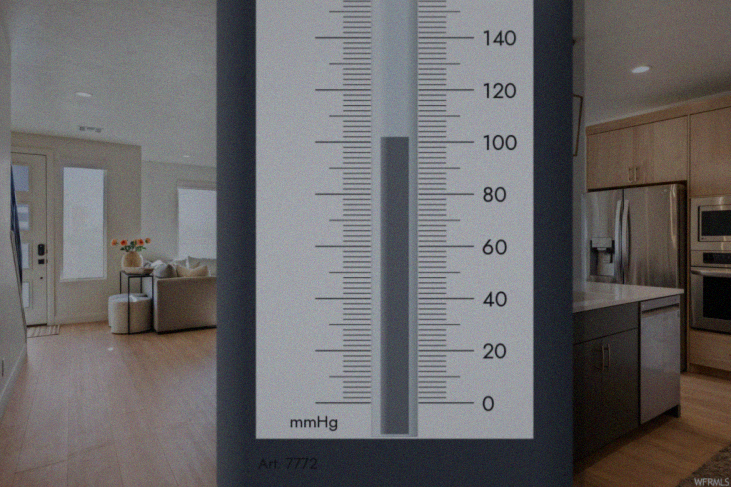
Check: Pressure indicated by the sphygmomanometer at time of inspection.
102 mmHg
